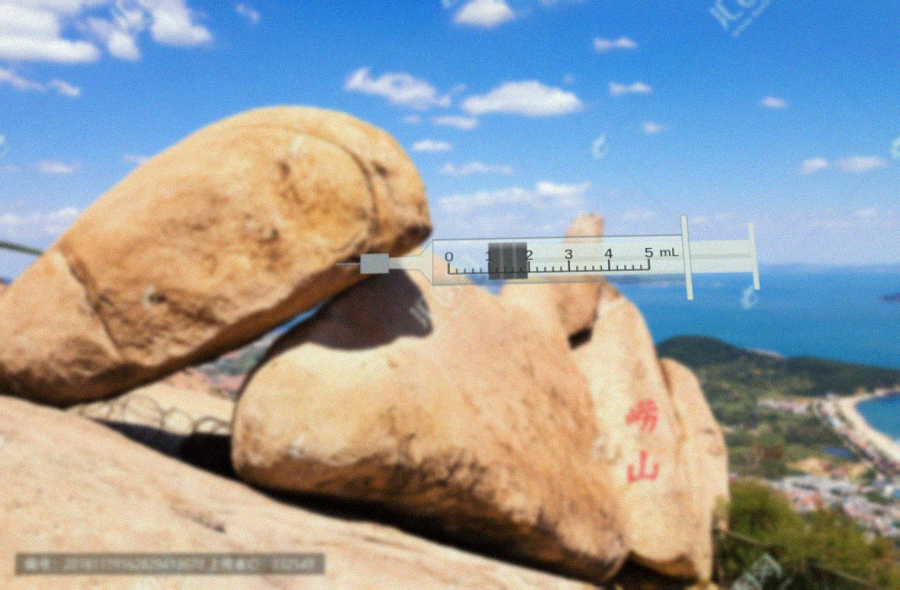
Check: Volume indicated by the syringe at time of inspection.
1 mL
